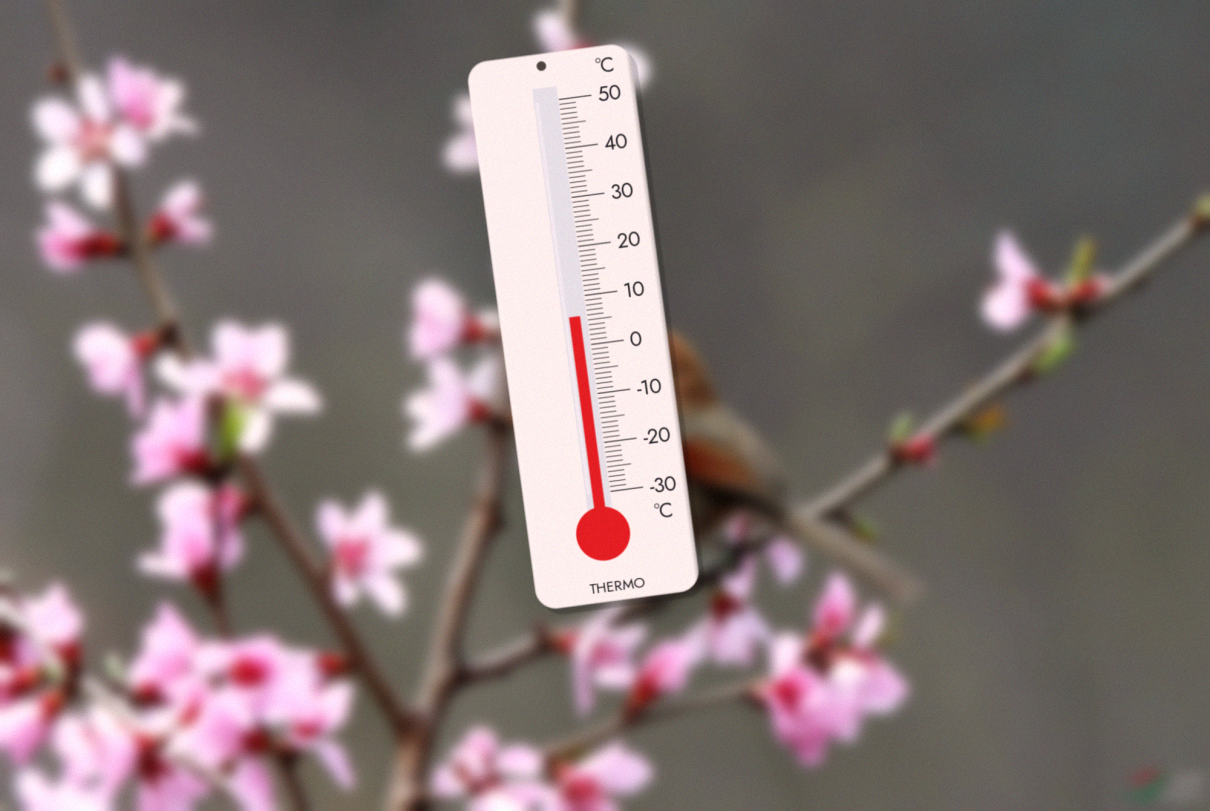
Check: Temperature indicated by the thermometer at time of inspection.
6 °C
